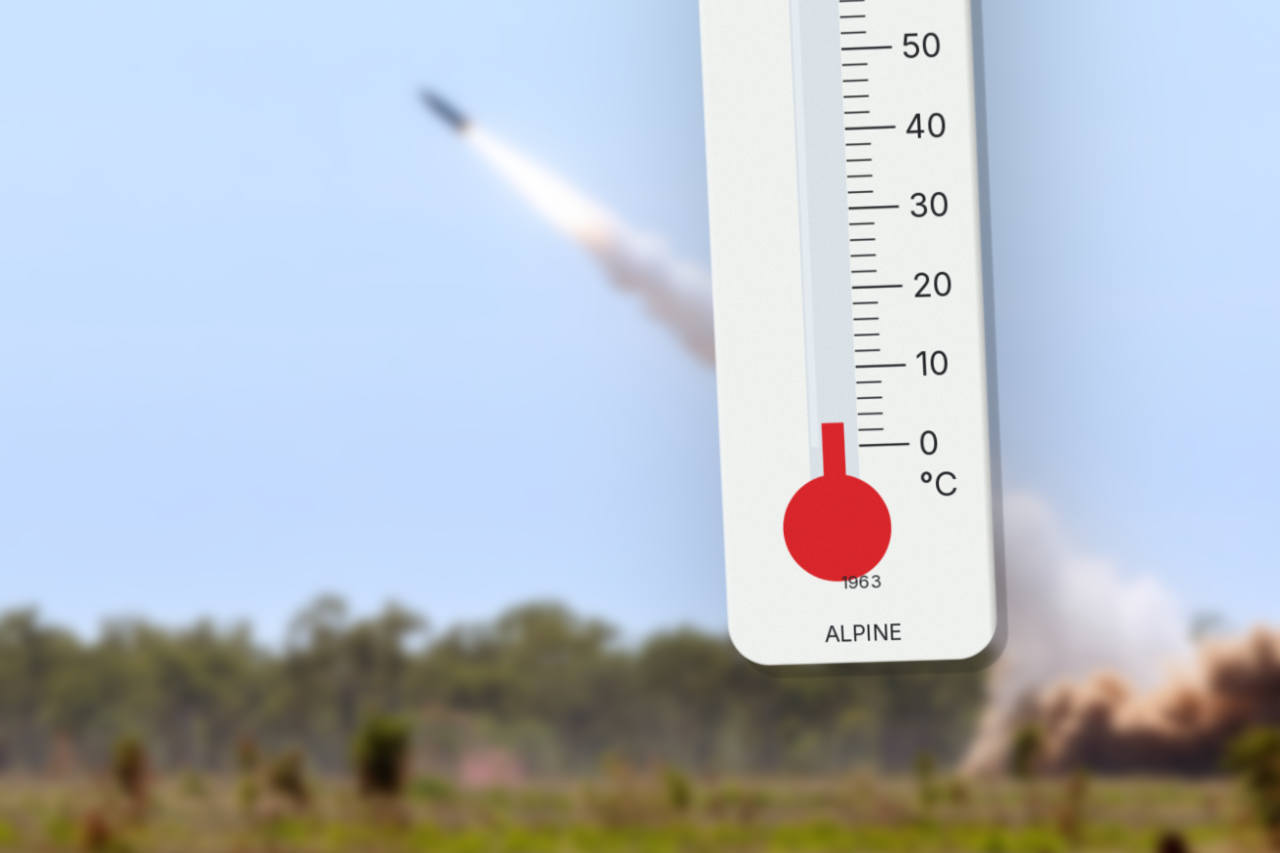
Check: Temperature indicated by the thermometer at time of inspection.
3 °C
